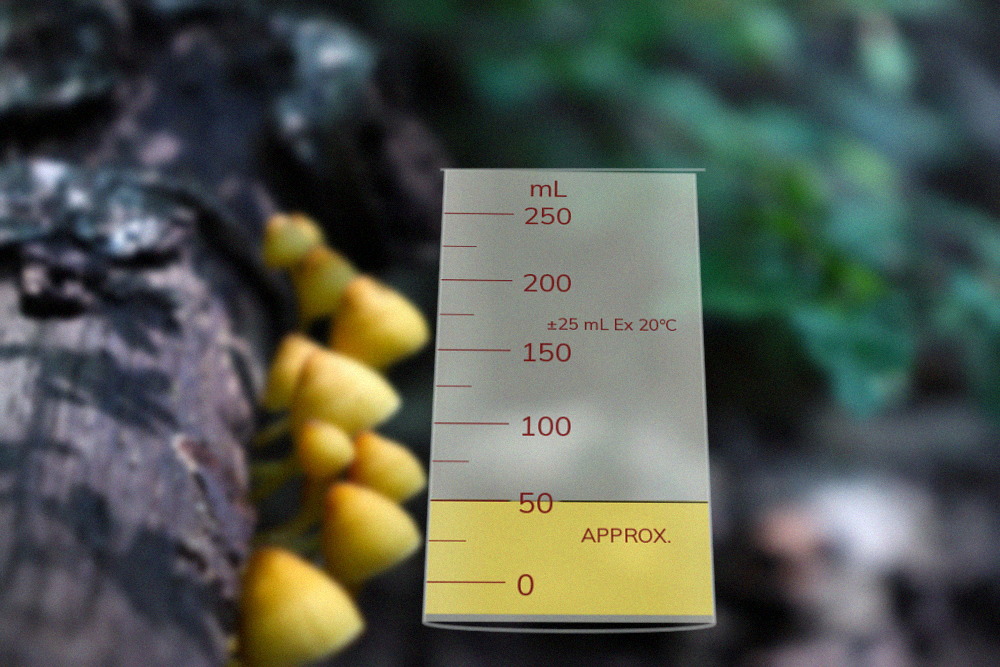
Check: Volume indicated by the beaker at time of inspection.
50 mL
